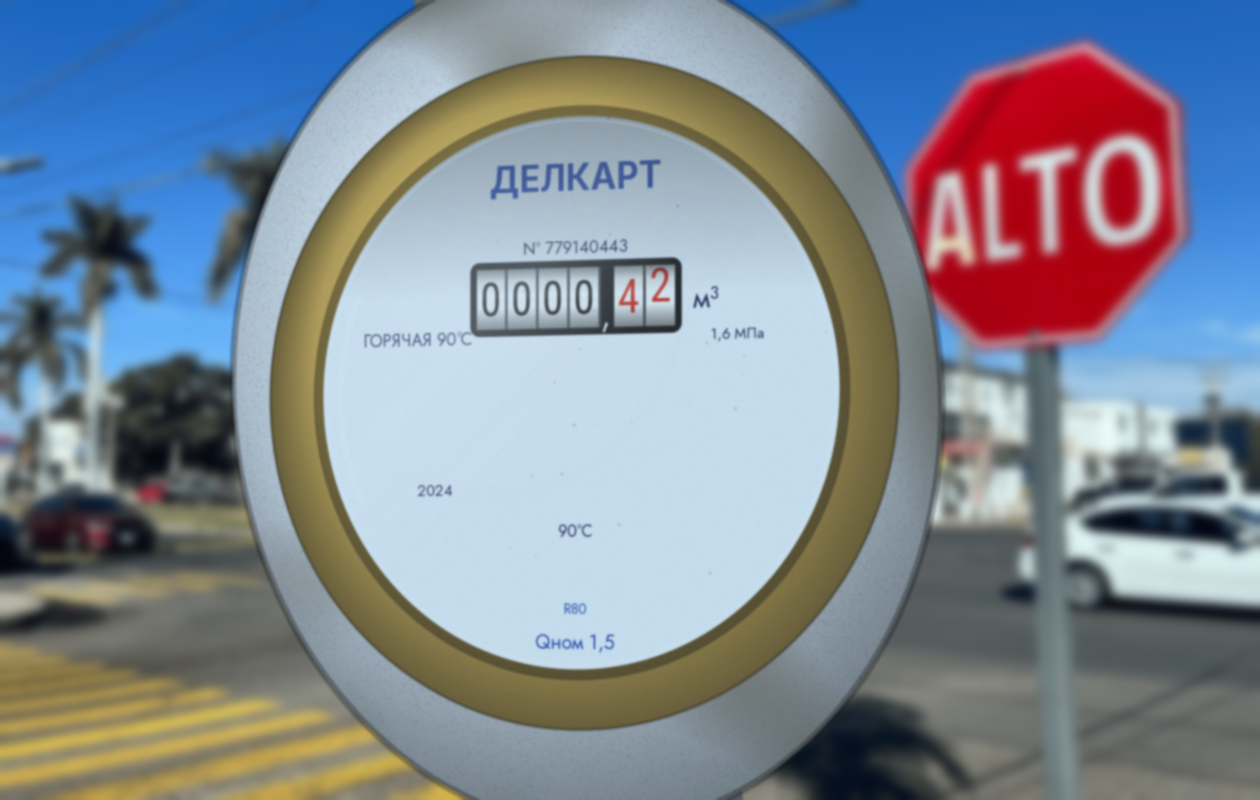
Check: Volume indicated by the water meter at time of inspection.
0.42 m³
